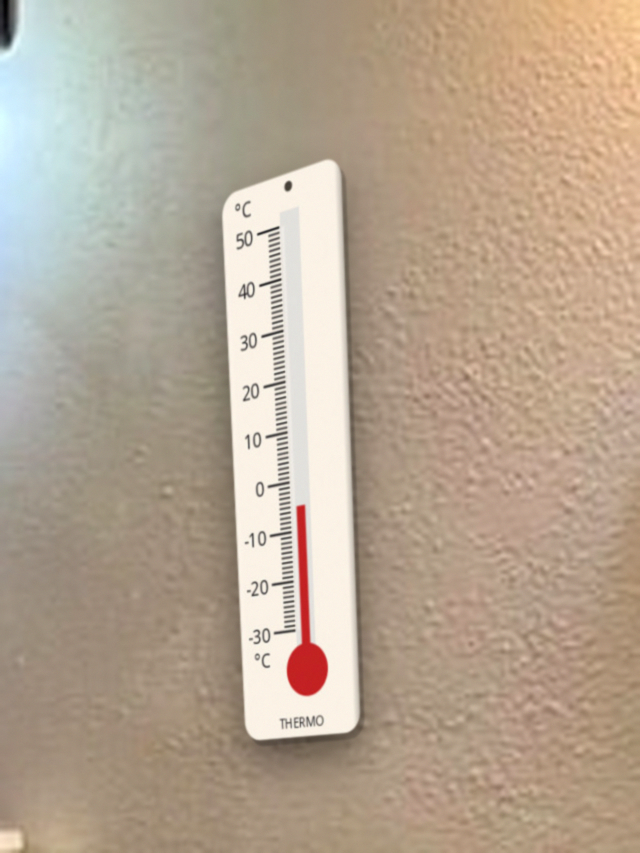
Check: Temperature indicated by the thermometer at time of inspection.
-5 °C
